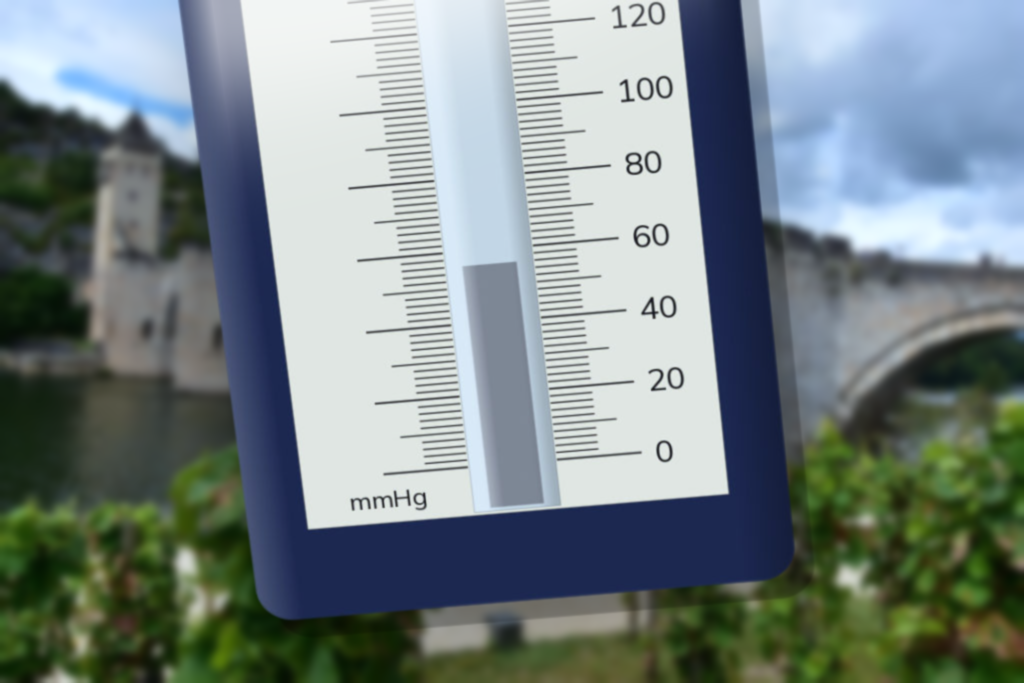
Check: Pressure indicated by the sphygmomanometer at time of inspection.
56 mmHg
